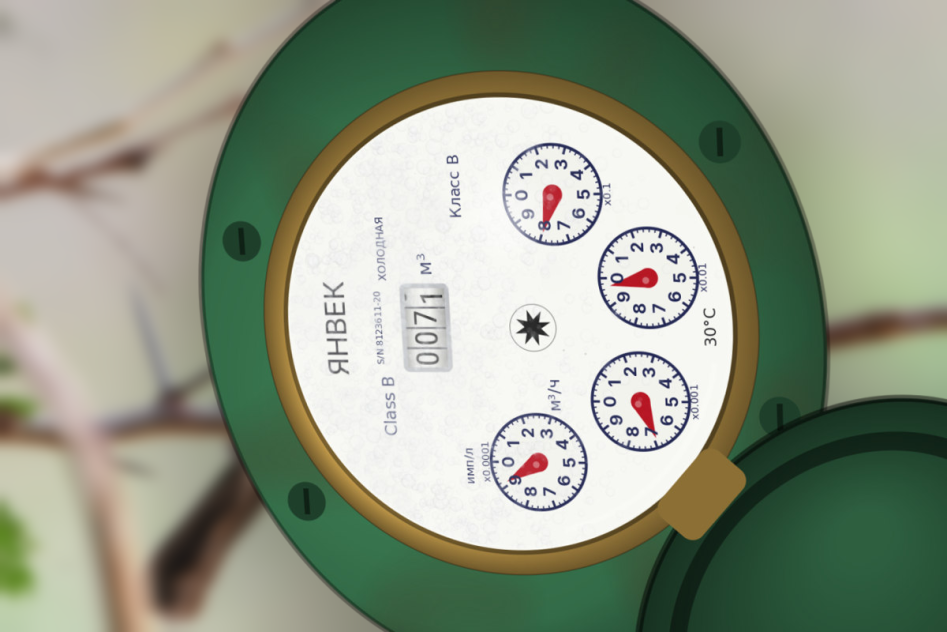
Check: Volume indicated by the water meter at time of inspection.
70.7969 m³
